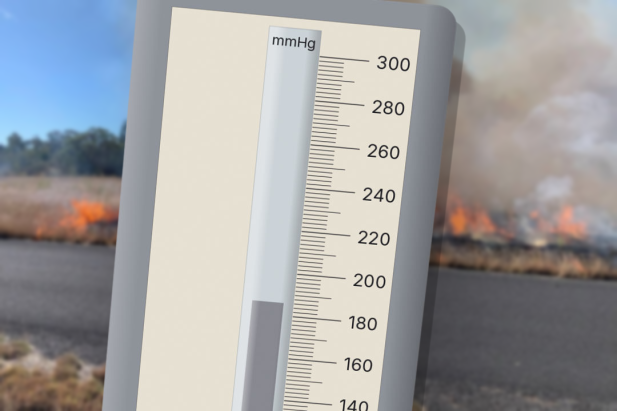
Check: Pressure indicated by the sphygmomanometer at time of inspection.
186 mmHg
